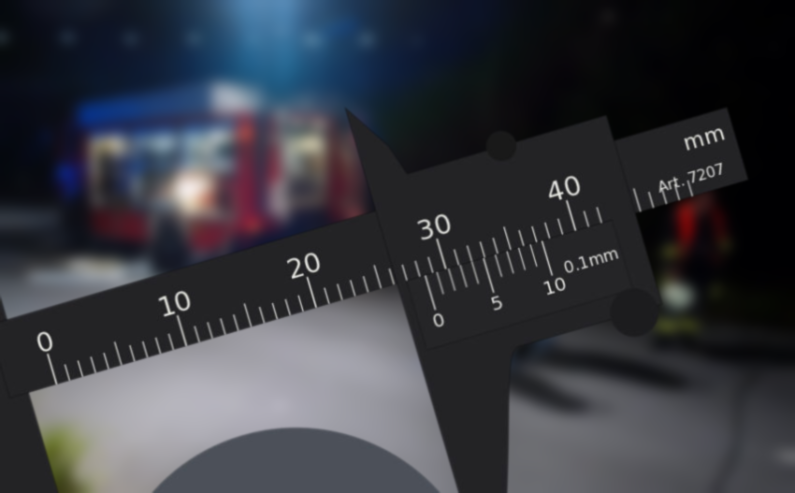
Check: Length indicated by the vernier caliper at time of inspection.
28.4 mm
